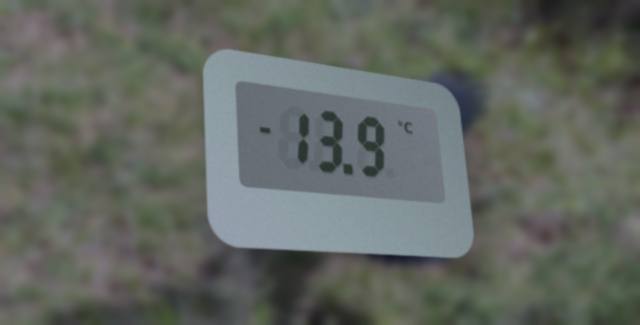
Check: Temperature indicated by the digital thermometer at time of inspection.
-13.9 °C
